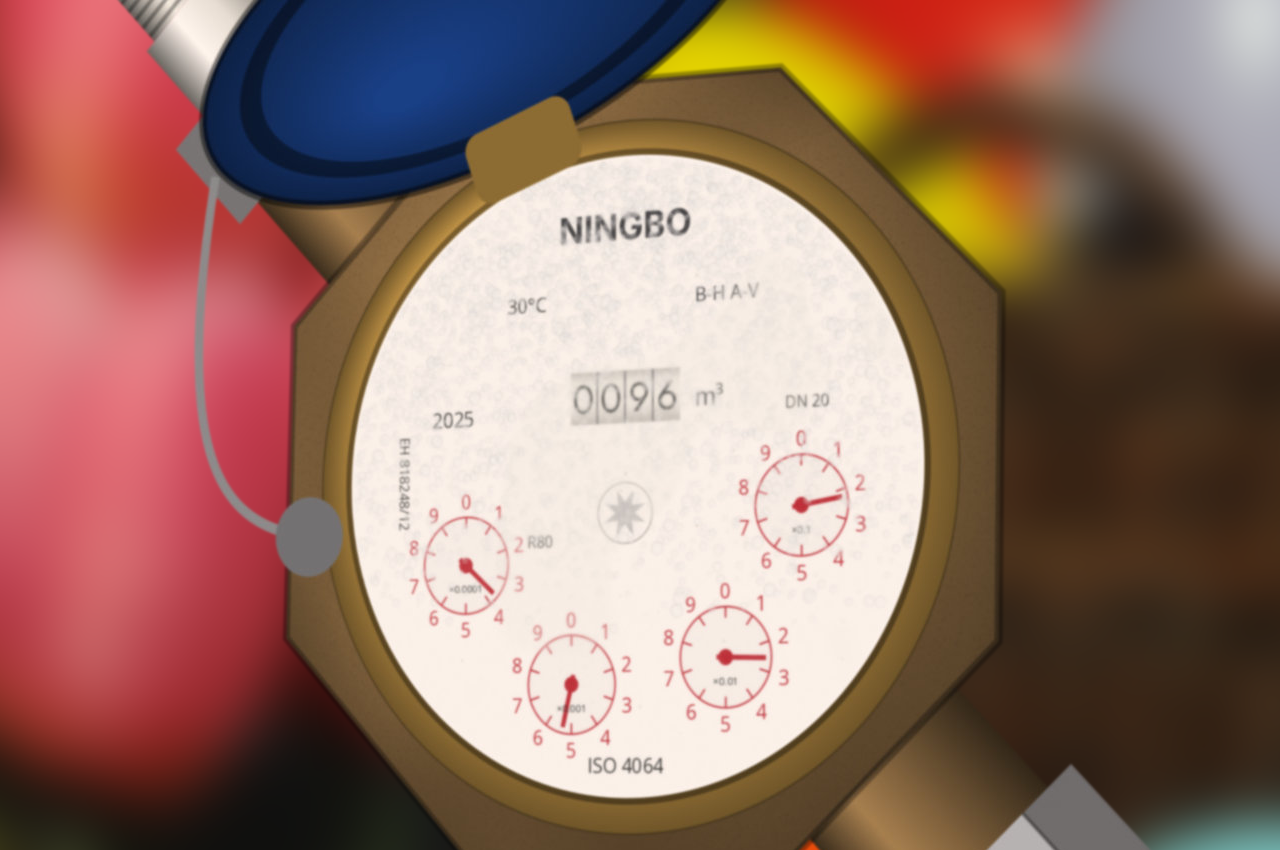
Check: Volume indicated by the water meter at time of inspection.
96.2253 m³
